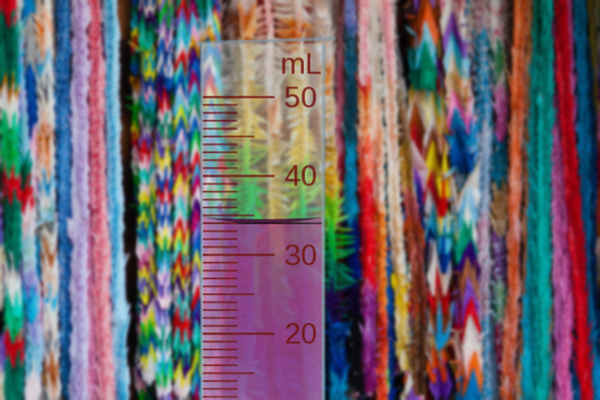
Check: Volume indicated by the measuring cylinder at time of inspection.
34 mL
